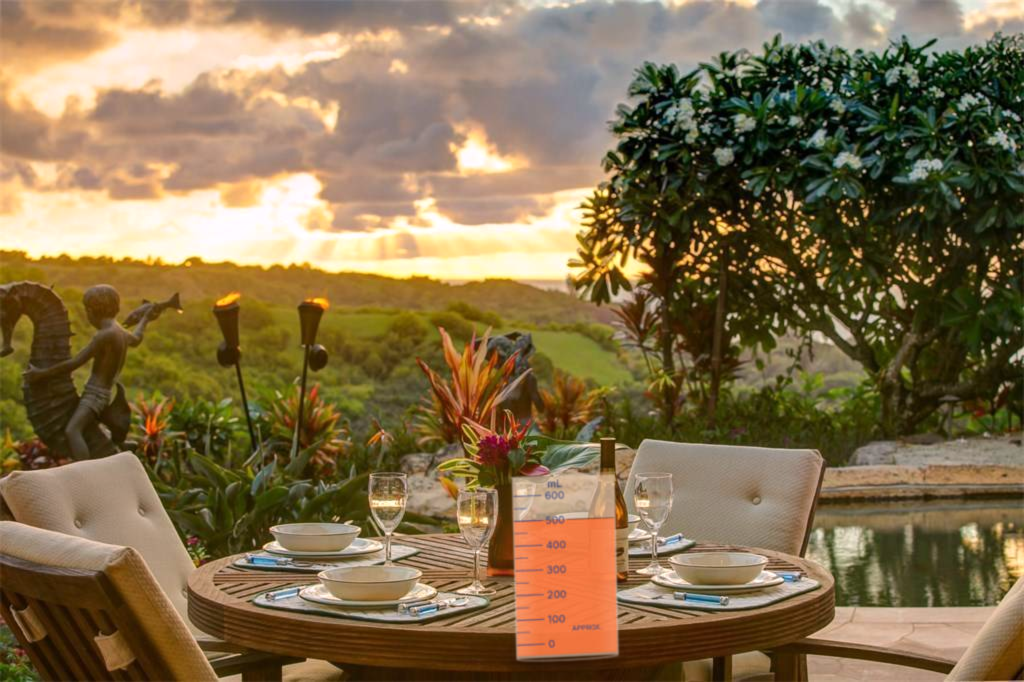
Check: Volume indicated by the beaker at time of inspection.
500 mL
